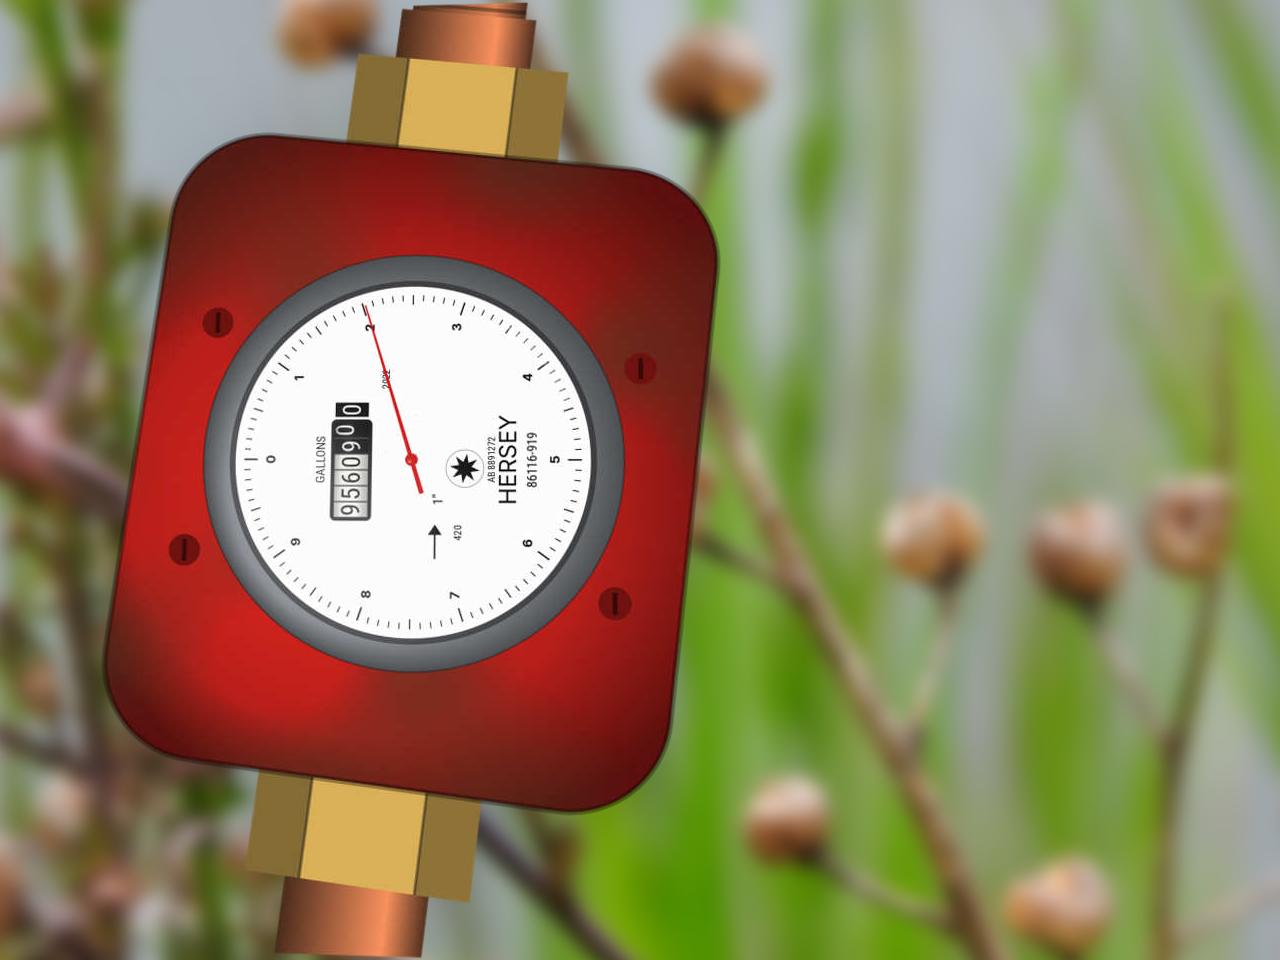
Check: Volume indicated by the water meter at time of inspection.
9560902.0 gal
